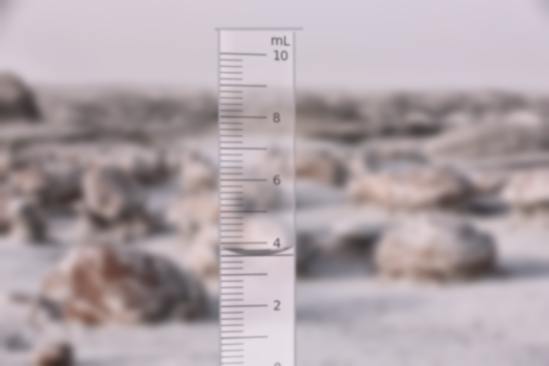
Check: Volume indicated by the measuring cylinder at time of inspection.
3.6 mL
